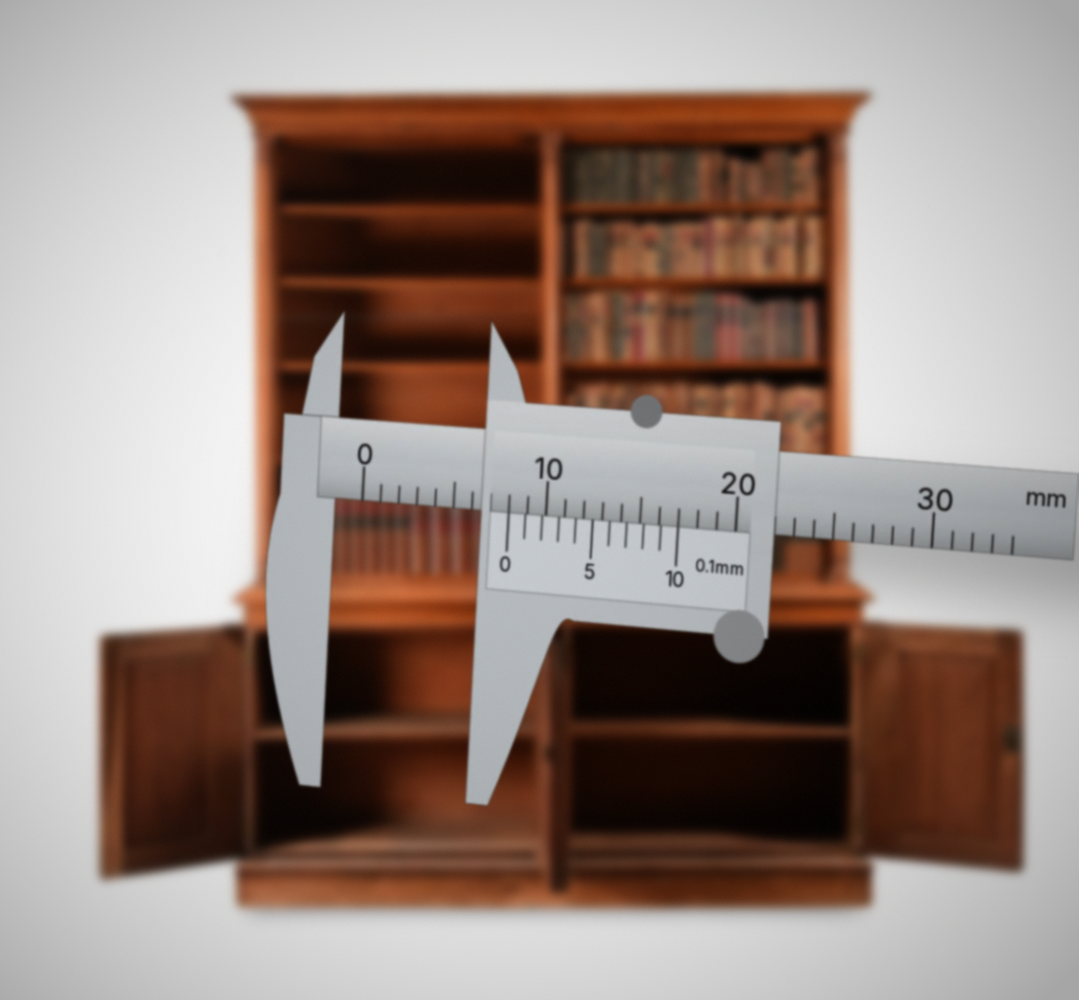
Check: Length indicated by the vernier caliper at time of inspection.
8.0 mm
